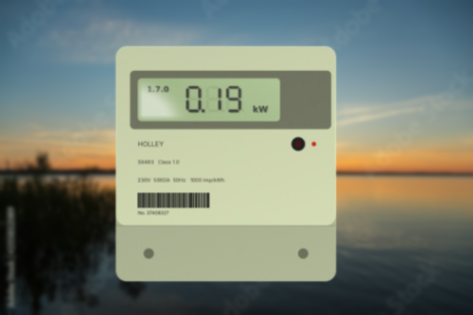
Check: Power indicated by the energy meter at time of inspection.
0.19 kW
